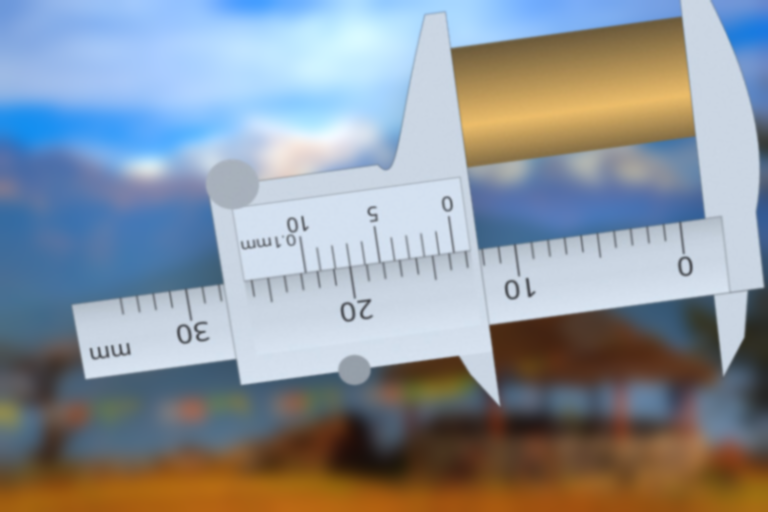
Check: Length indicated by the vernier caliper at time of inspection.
13.7 mm
